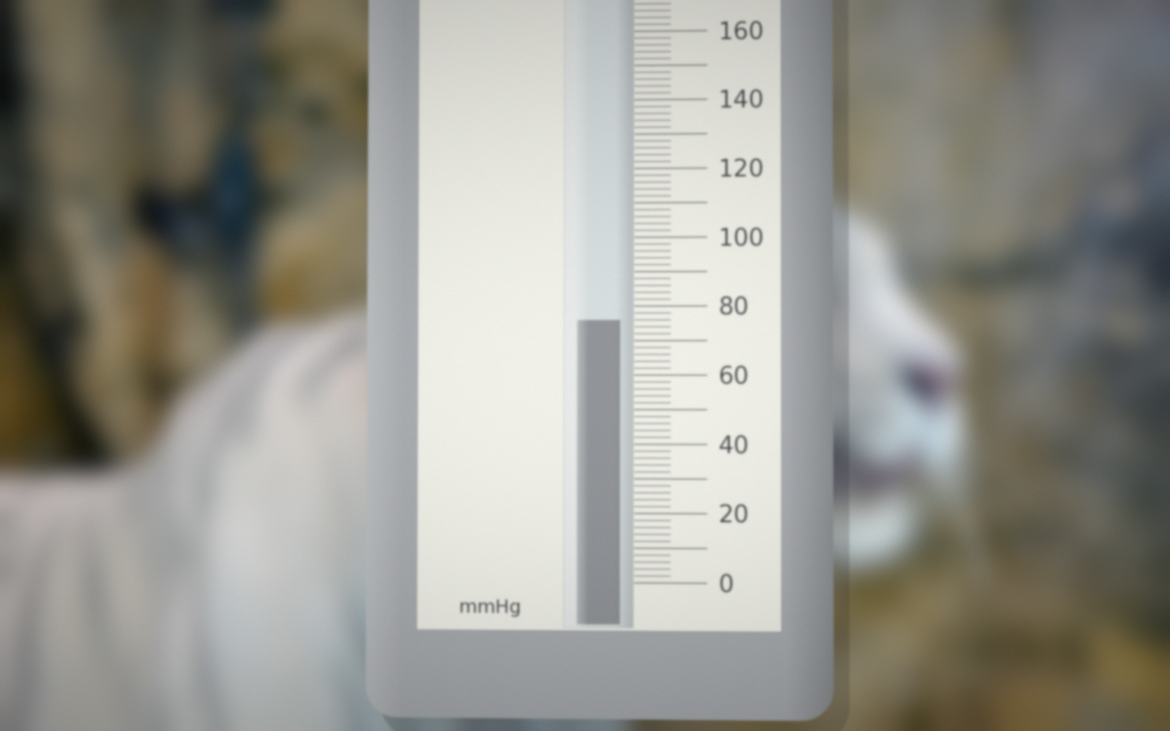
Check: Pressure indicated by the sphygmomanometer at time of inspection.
76 mmHg
